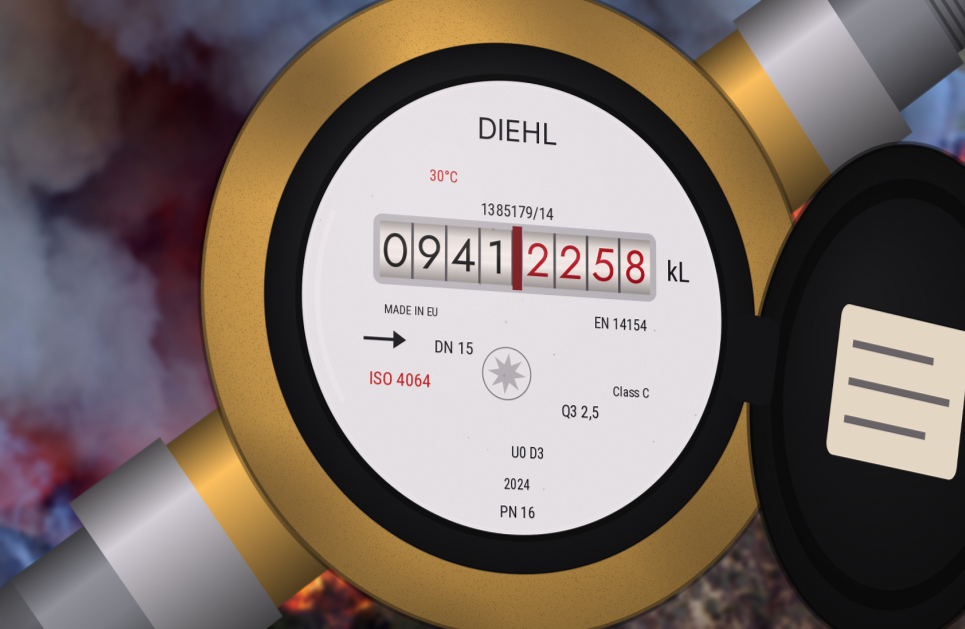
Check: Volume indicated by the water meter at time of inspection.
941.2258 kL
